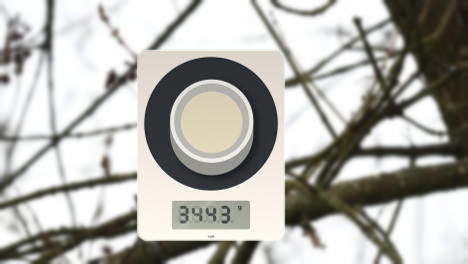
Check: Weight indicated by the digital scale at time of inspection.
3443 g
